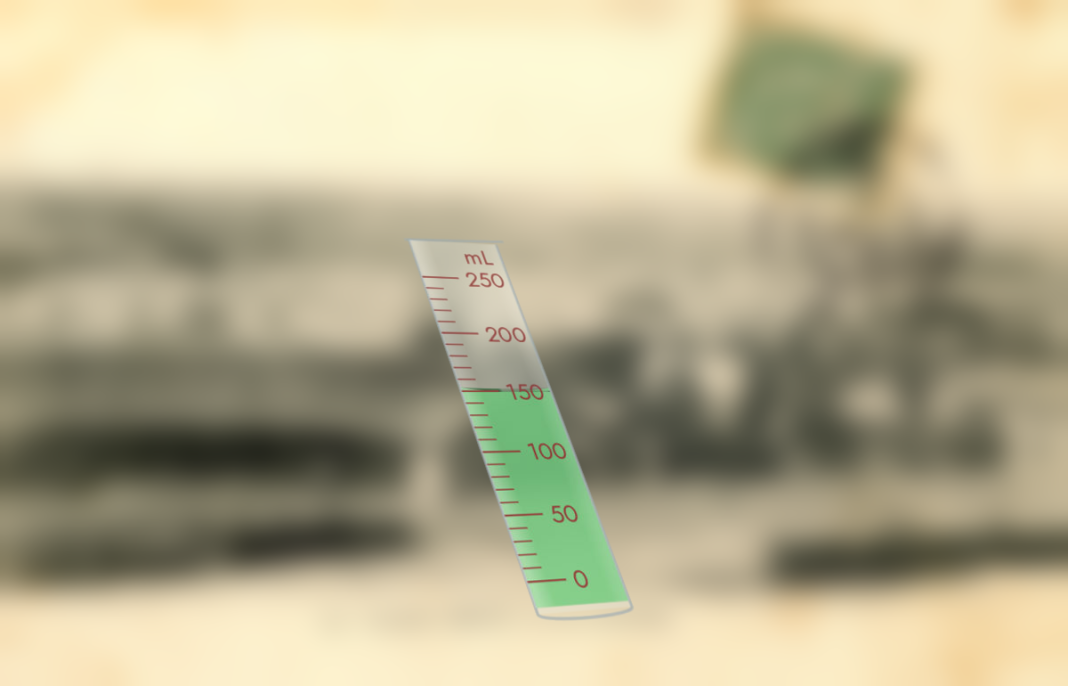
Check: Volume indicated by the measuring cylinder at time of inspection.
150 mL
